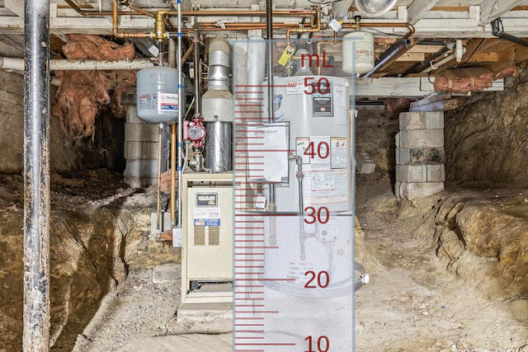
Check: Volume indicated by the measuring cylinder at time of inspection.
30 mL
